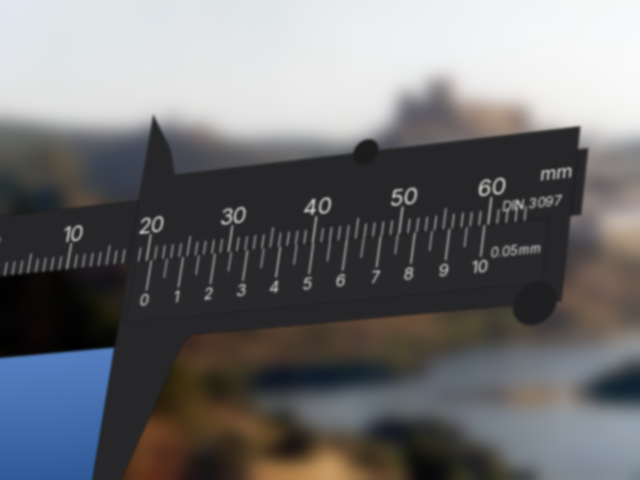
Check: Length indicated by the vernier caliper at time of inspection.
20.6 mm
